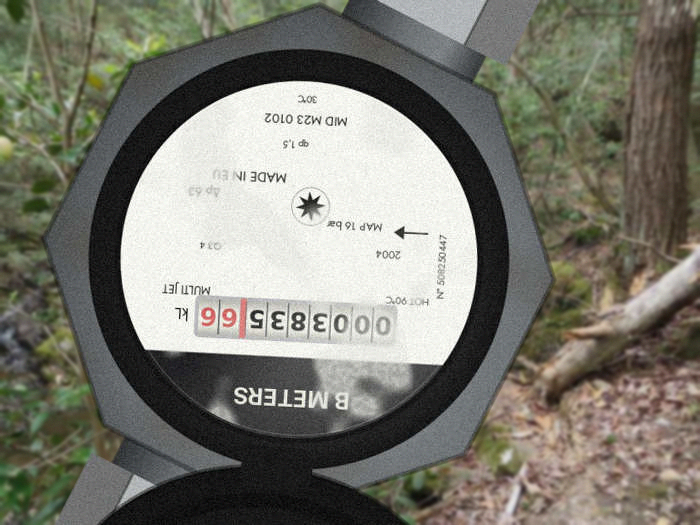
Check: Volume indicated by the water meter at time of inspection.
3835.66 kL
